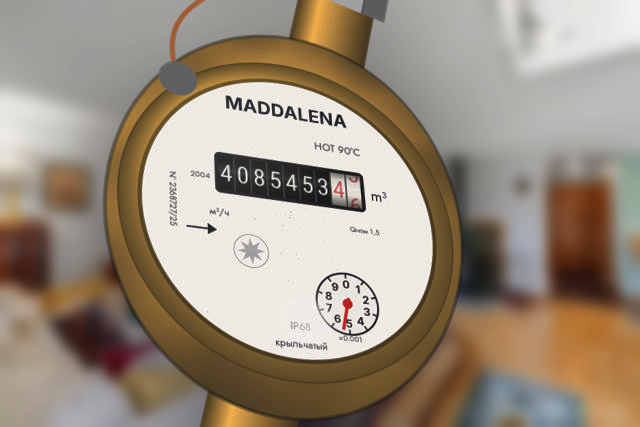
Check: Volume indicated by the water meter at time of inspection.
4085453.455 m³
